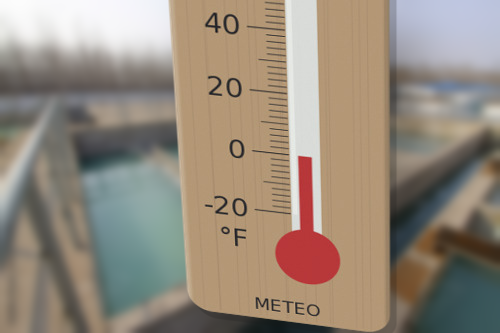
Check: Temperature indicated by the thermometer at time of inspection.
0 °F
